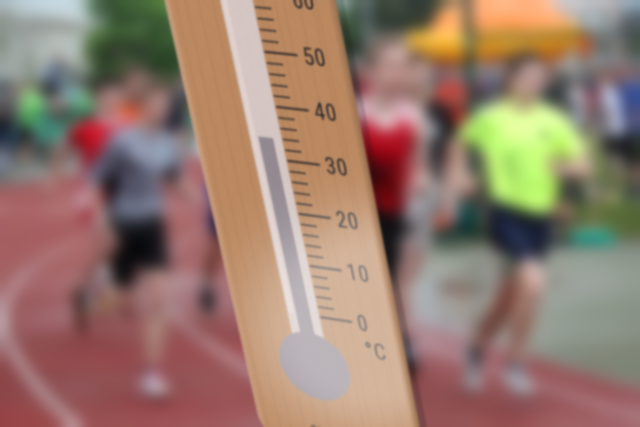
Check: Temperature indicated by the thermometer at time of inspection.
34 °C
